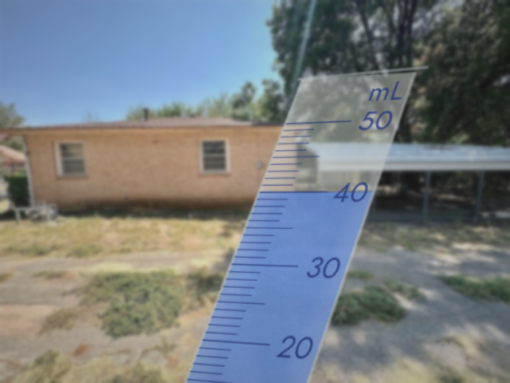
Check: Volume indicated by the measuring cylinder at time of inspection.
40 mL
